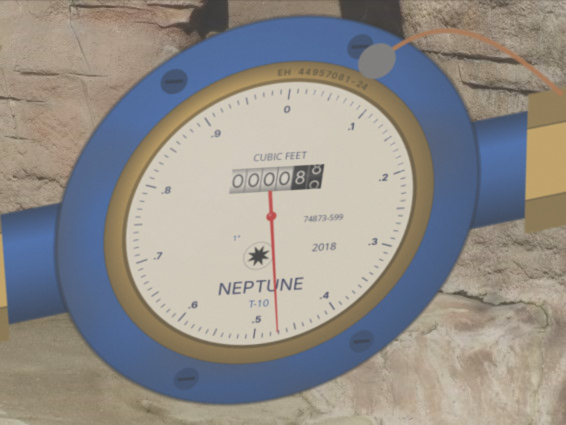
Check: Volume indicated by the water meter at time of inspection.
88.47 ft³
